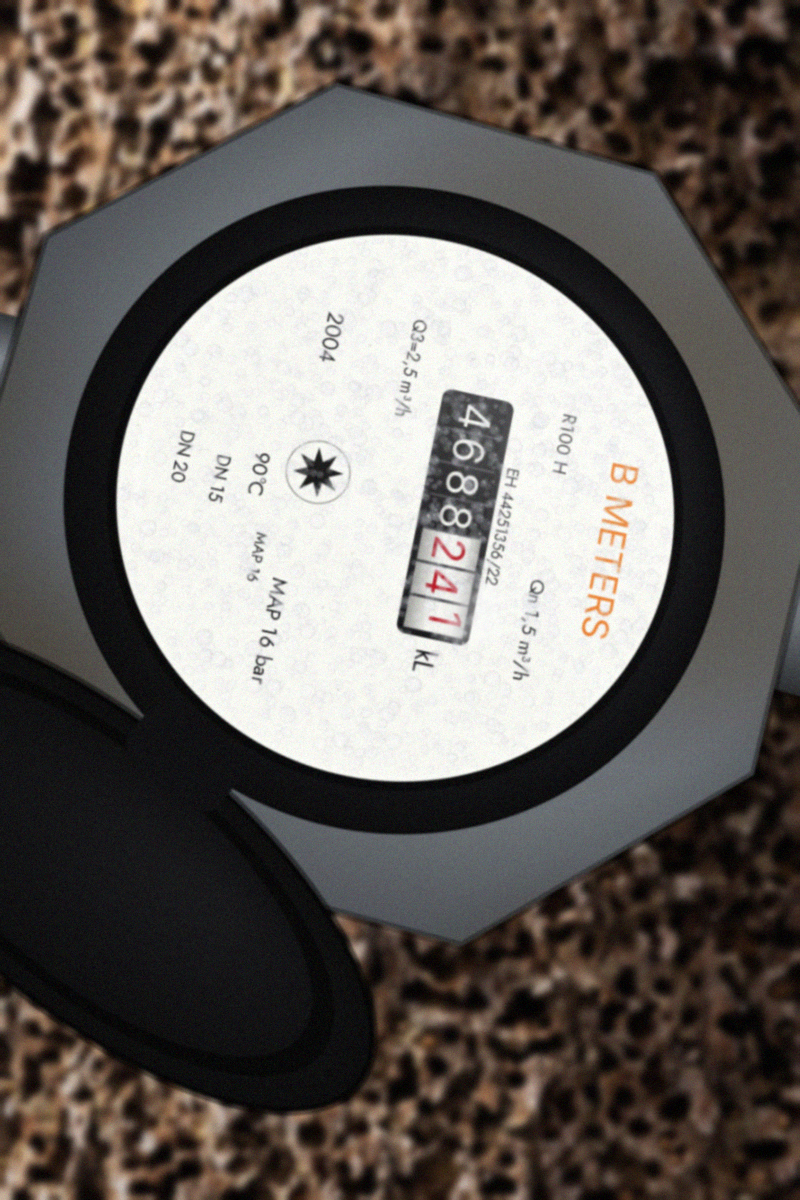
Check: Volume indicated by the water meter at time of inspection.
4688.241 kL
